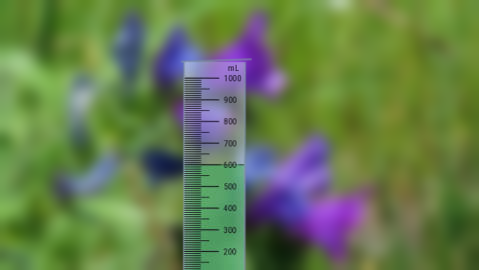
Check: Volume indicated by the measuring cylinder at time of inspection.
600 mL
